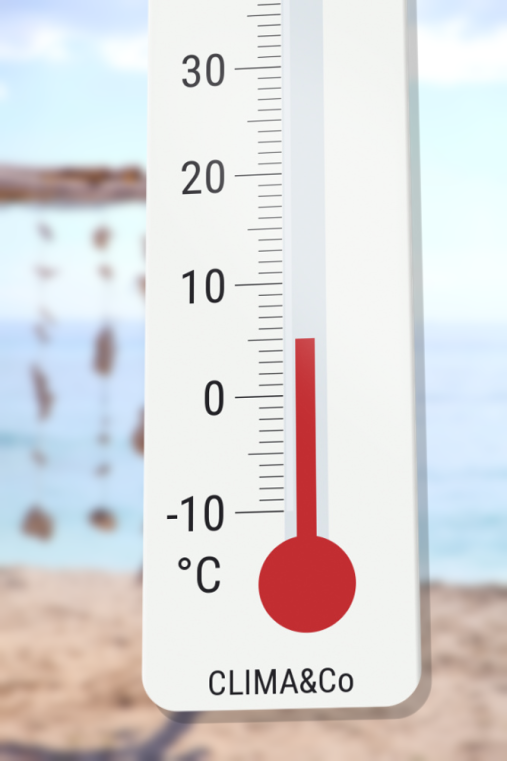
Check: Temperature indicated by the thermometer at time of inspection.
5 °C
